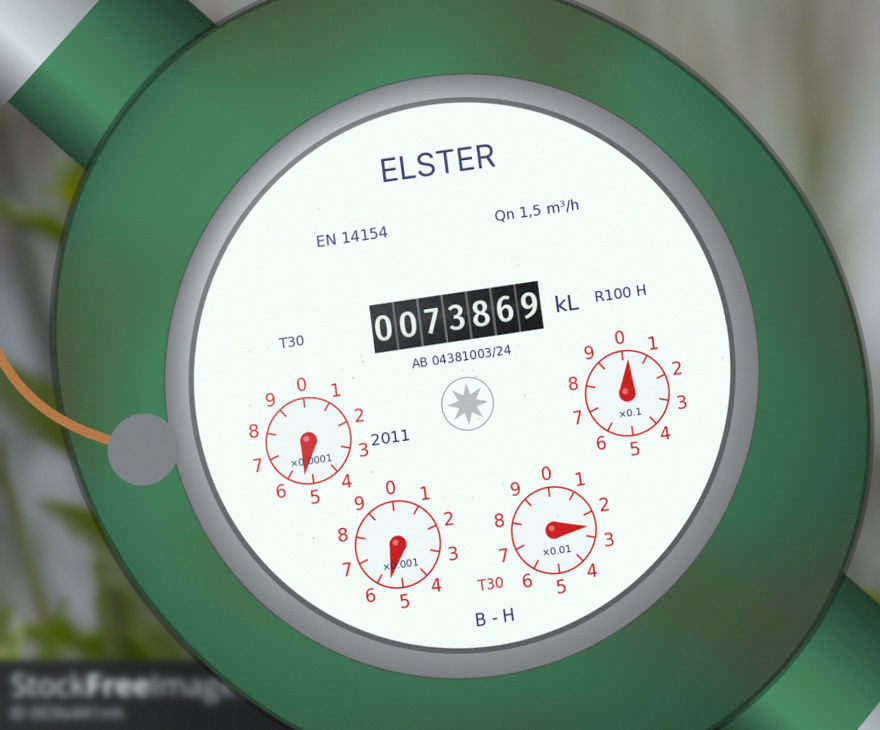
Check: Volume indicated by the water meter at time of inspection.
73869.0255 kL
